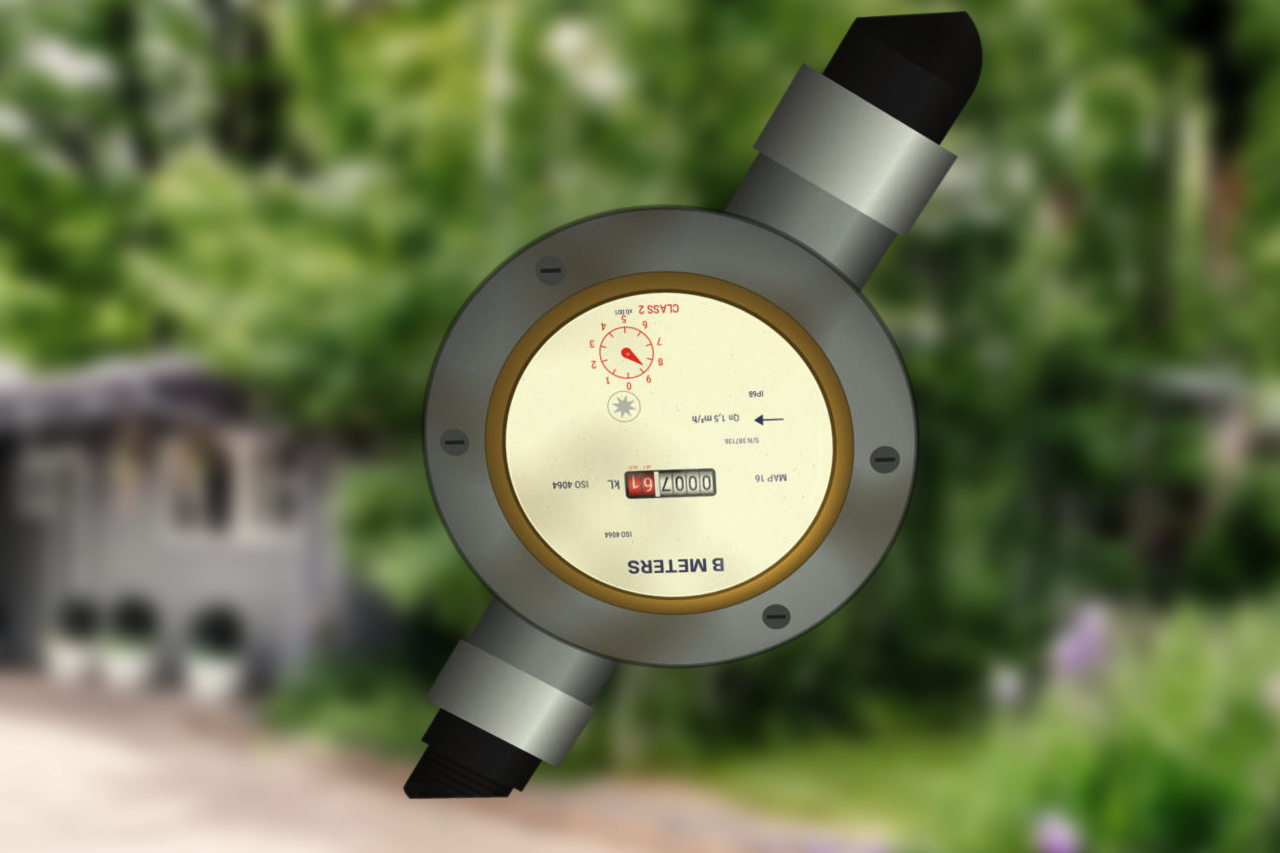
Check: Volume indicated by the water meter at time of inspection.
7.608 kL
